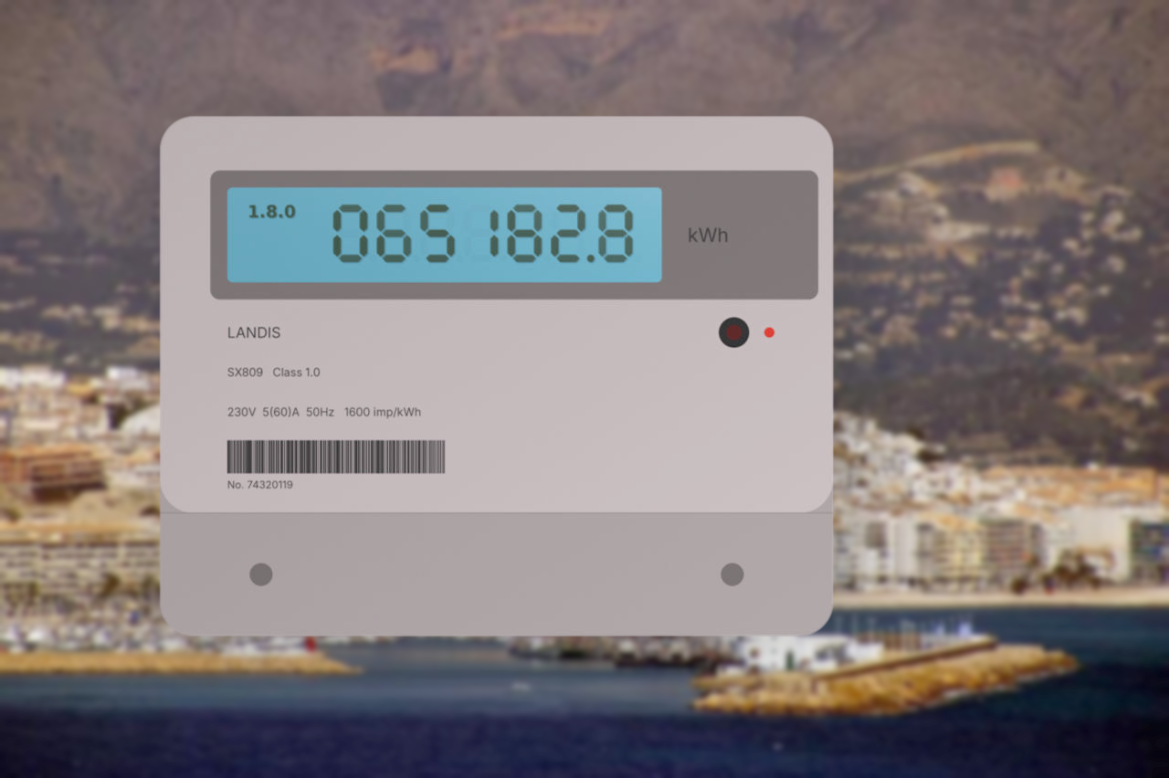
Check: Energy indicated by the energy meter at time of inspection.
65182.8 kWh
